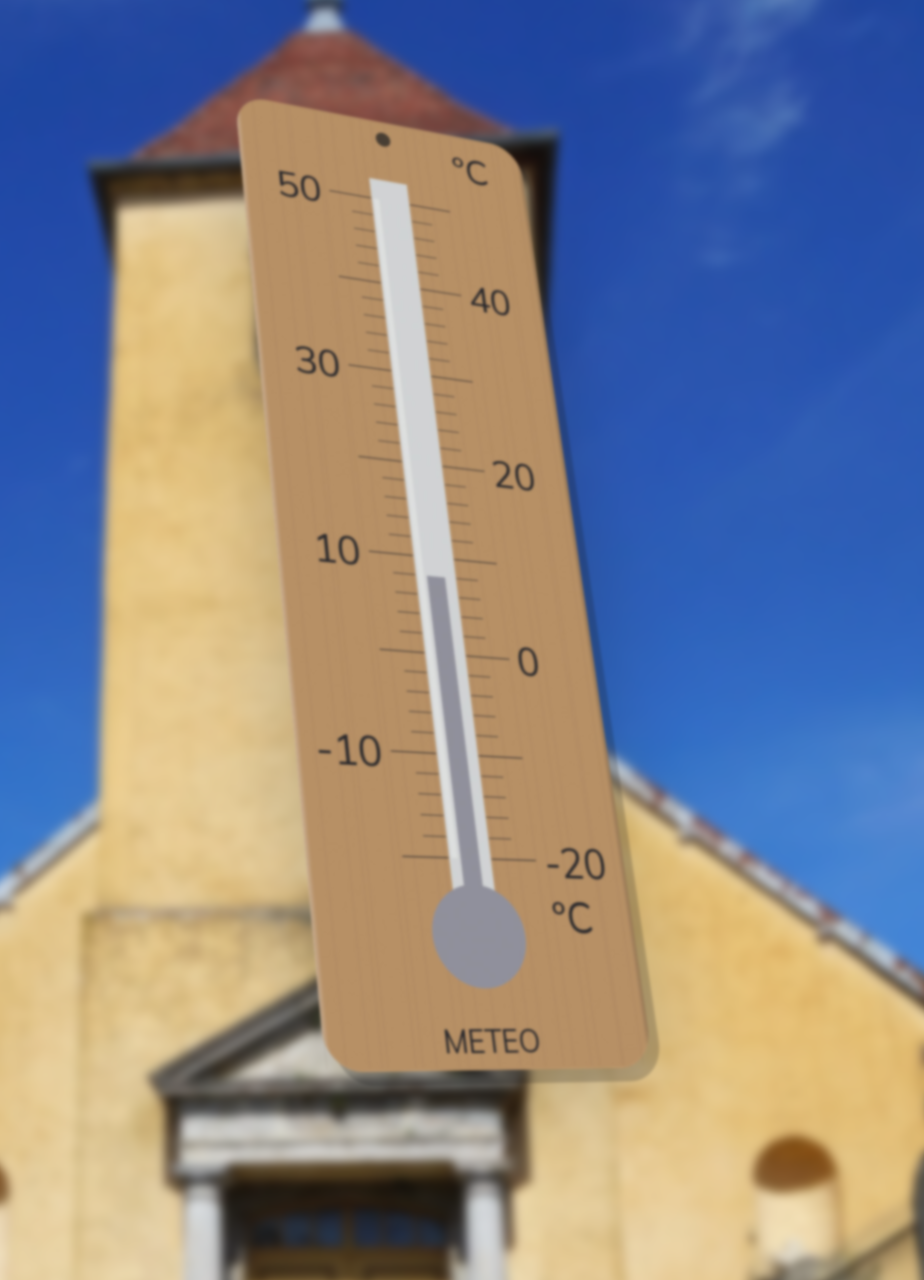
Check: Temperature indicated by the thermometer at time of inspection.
8 °C
